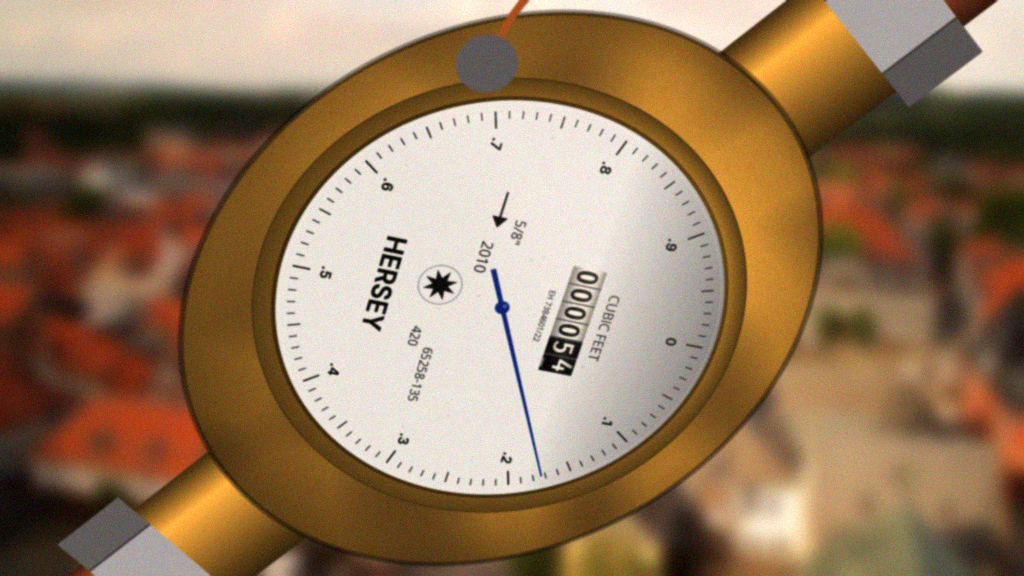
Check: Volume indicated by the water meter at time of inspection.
54.17 ft³
